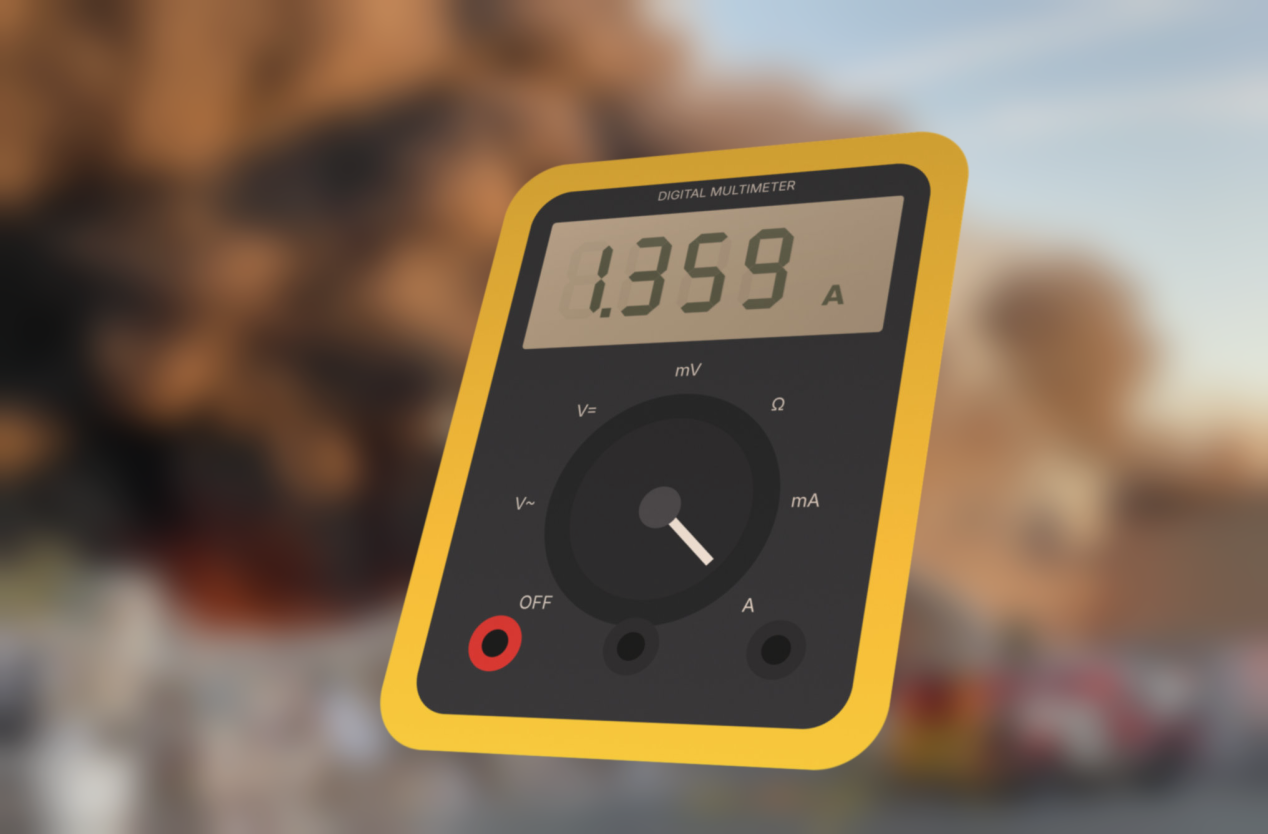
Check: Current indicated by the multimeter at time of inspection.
1.359 A
